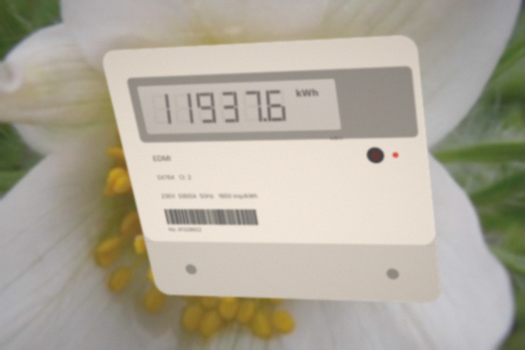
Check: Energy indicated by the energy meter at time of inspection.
11937.6 kWh
